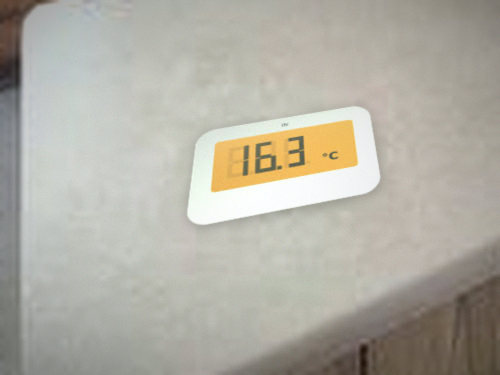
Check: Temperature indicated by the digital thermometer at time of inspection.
16.3 °C
